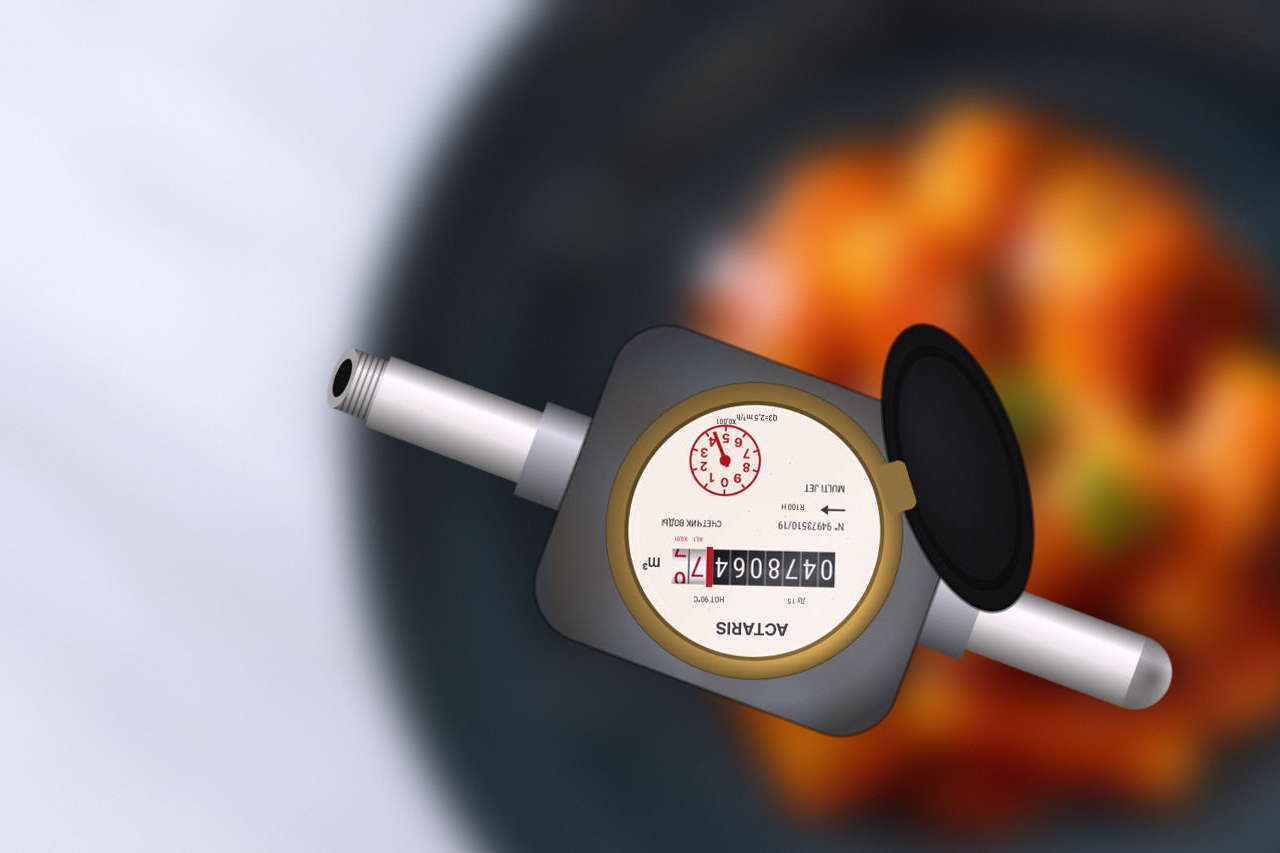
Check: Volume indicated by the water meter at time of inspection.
478064.764 m³
